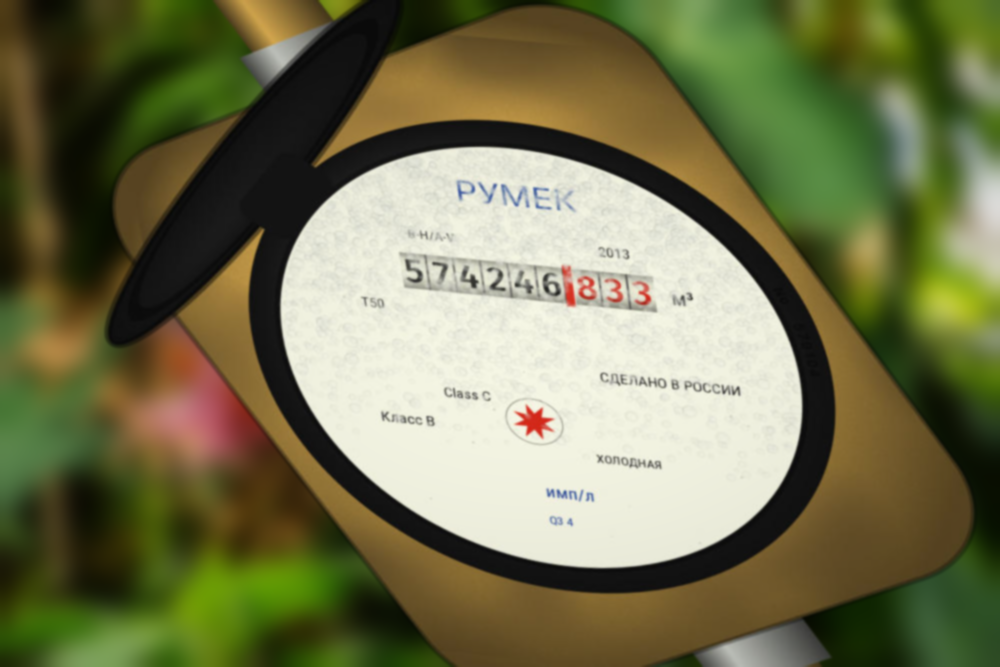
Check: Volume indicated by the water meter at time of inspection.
574246.833 m³
